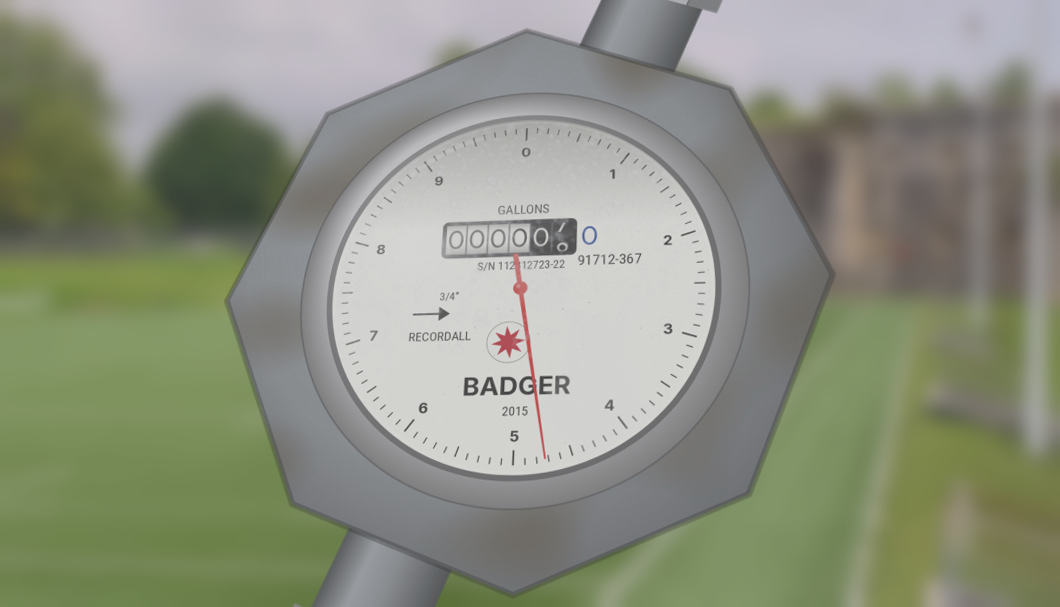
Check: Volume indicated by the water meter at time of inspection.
74.7 gal
